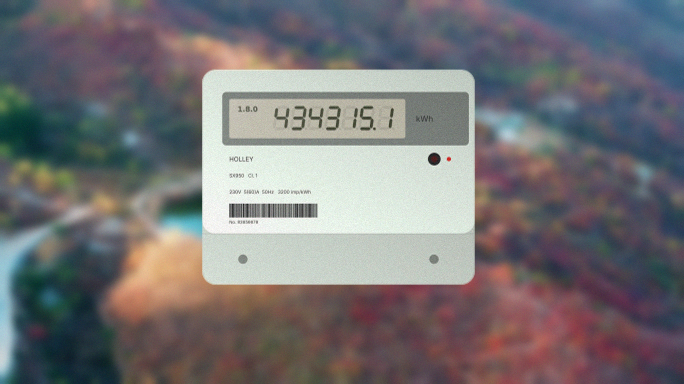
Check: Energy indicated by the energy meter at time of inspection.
434315.1 kWh
